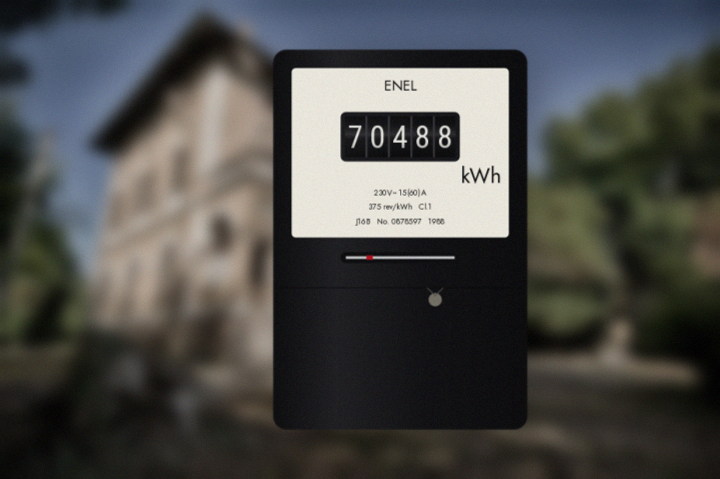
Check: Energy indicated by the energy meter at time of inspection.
70488 kWh
